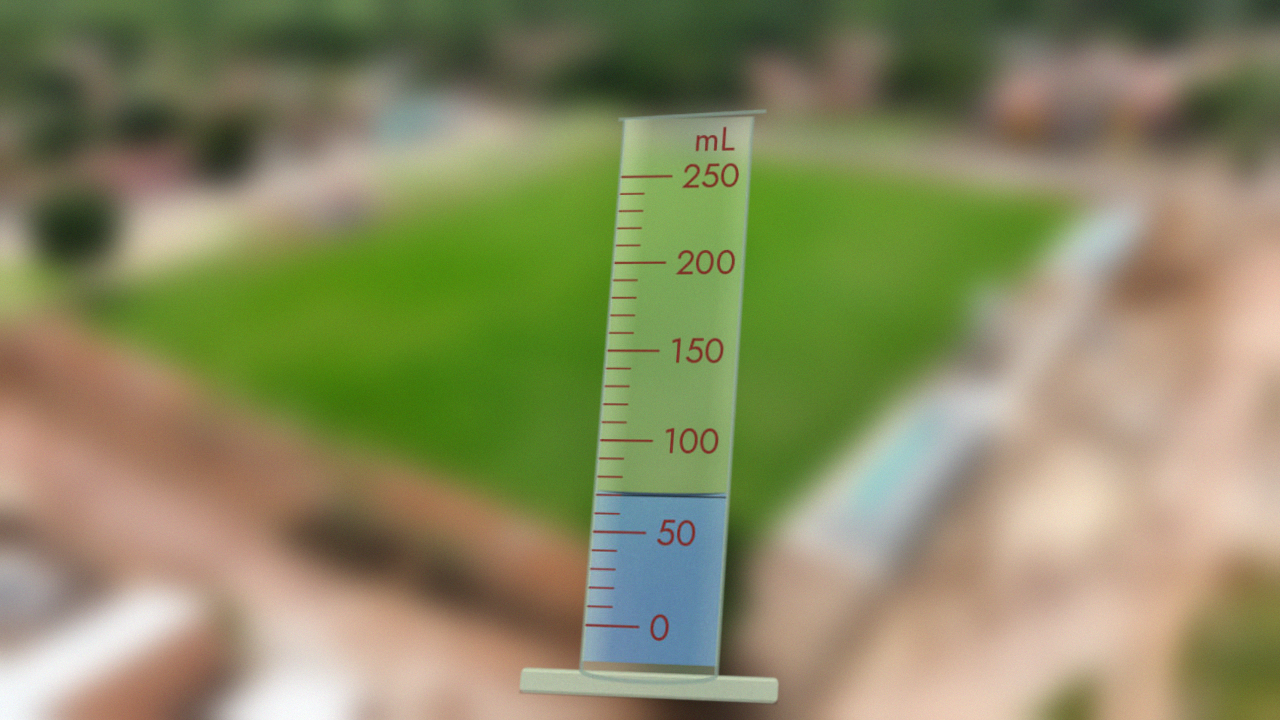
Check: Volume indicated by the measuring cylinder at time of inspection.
70 mL
